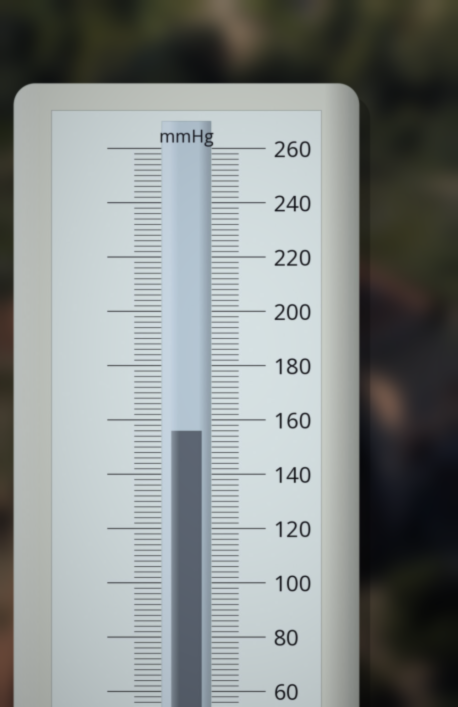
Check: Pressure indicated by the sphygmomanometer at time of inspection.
156 mmHg
